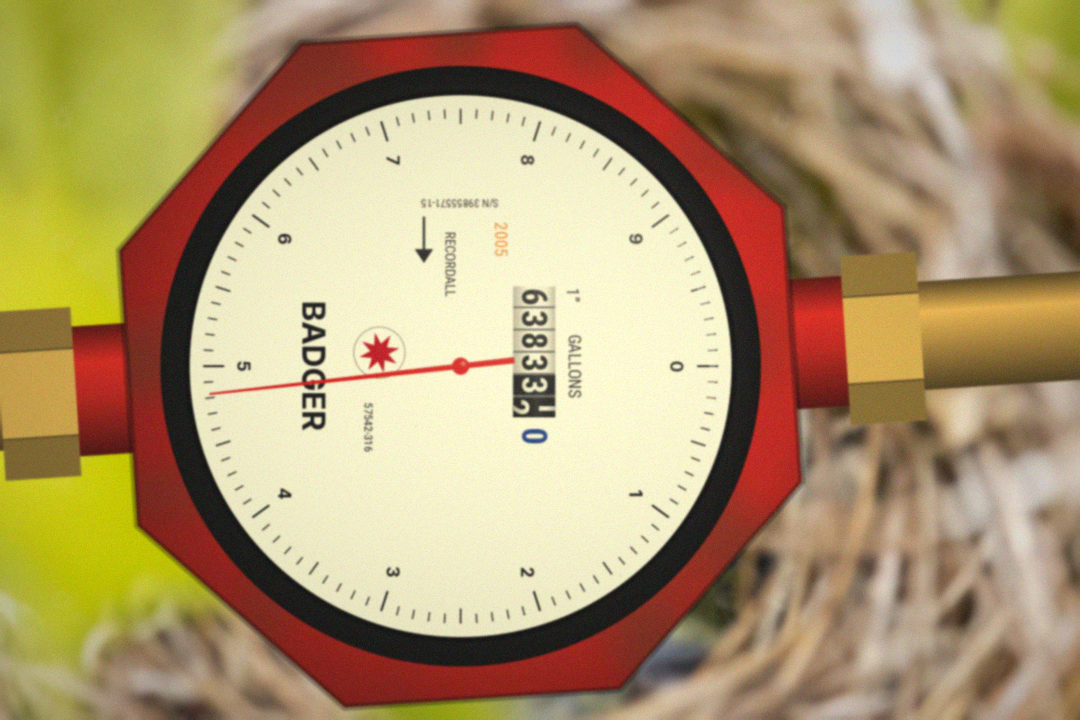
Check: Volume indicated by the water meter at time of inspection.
6383314.8 gal
